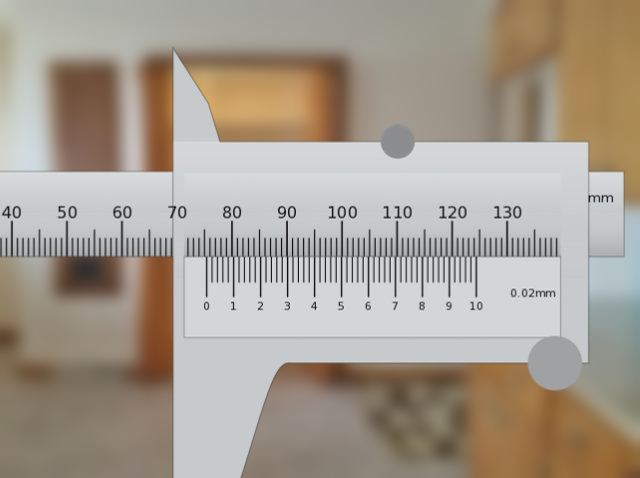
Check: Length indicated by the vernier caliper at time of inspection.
75.4 mm
